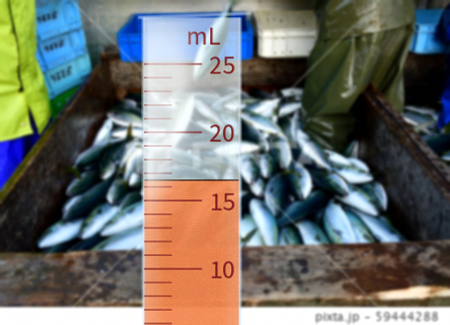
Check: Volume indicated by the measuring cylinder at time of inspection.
16.5 mL
